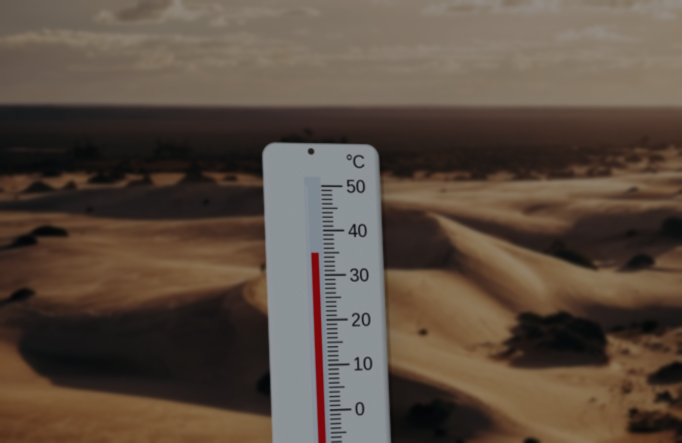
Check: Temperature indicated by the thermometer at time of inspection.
35 °C
